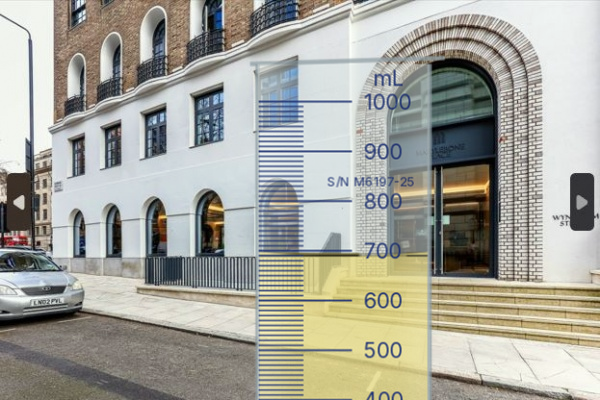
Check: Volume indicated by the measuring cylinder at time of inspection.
690 mL
